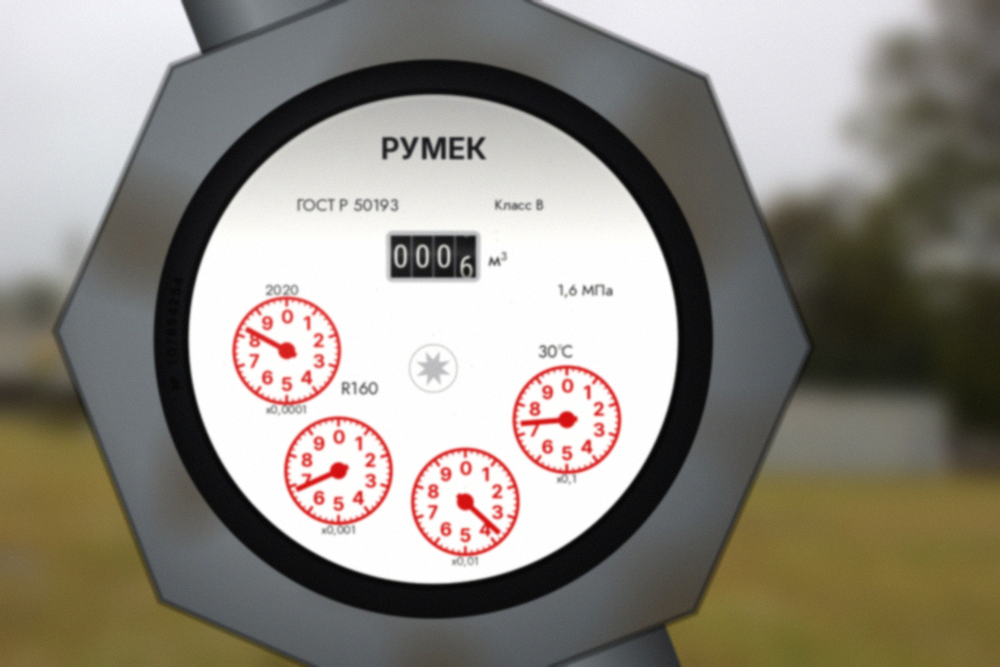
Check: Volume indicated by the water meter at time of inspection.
5.7368 m³
